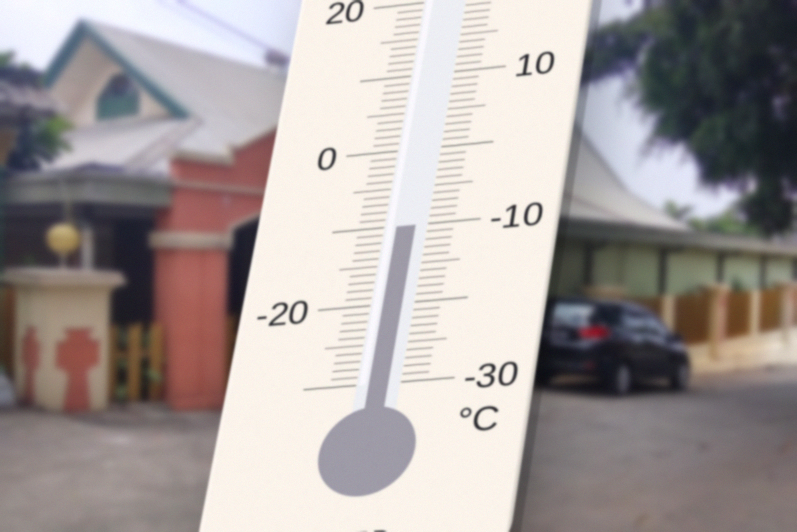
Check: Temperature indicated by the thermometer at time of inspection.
-10 °C
